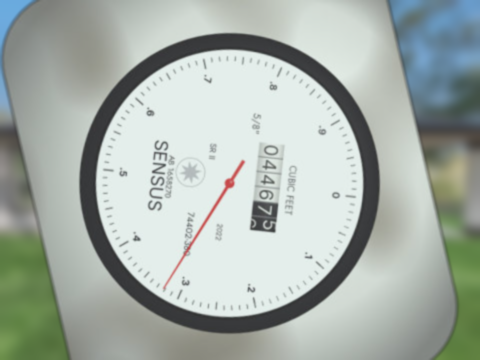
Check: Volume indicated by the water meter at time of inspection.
44675.32 ft³
